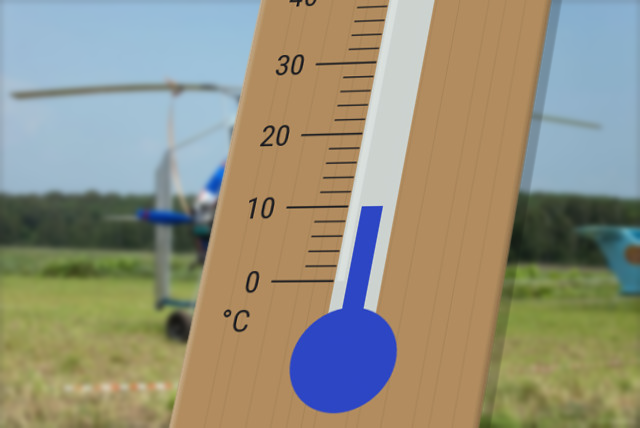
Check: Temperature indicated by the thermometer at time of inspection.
10 °C
